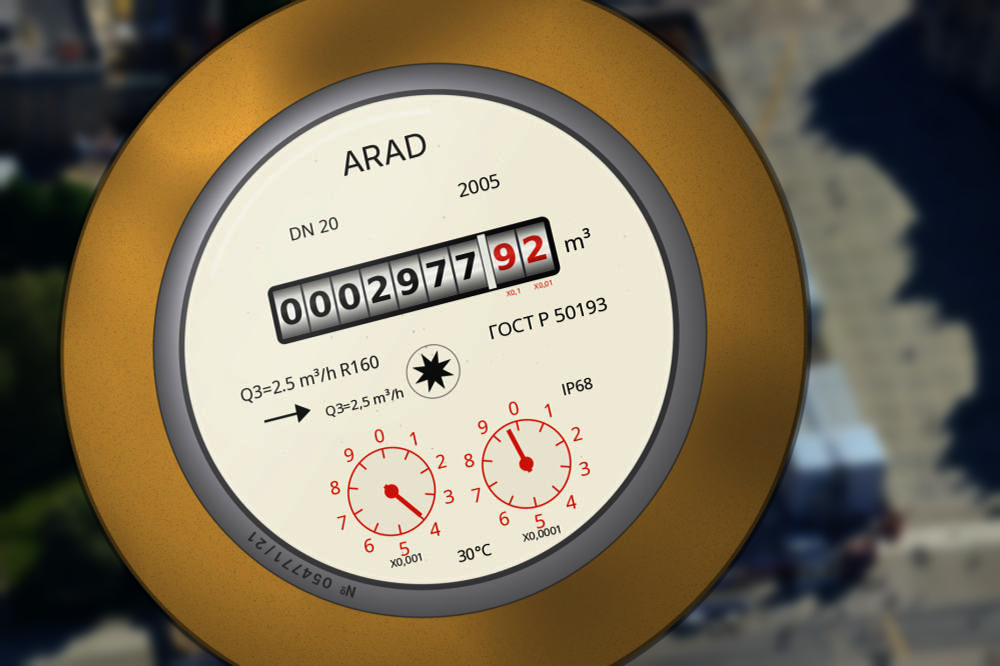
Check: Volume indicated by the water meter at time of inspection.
2977.9239 m³
